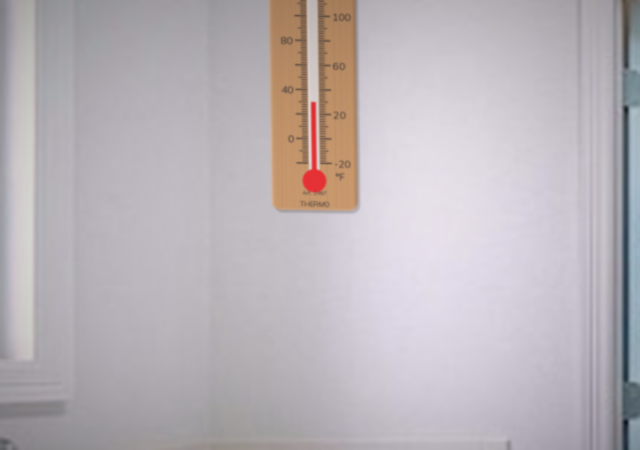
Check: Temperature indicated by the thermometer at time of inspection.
30 °F
